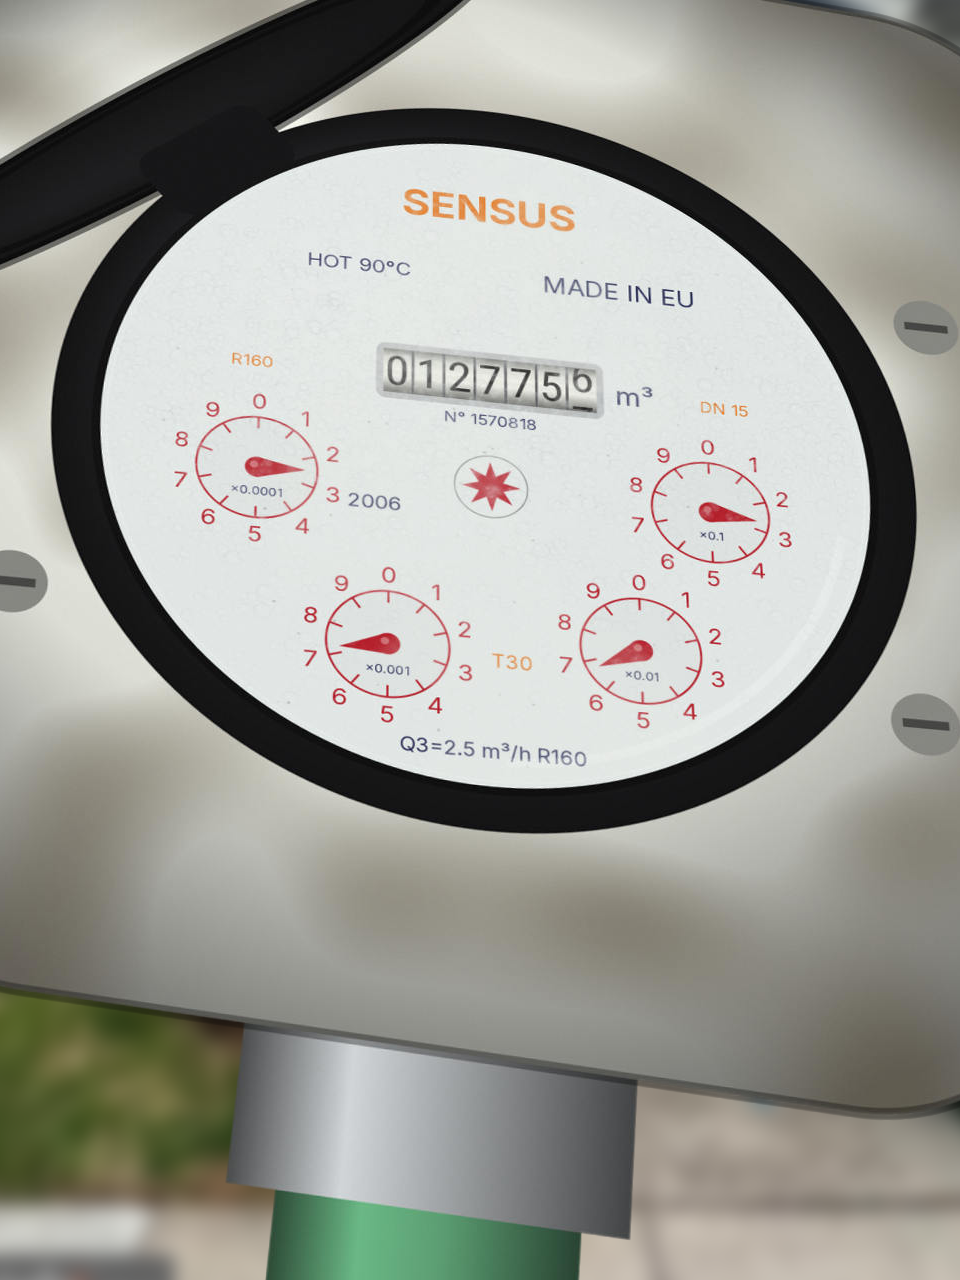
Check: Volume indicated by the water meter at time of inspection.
127756.2672 m³
